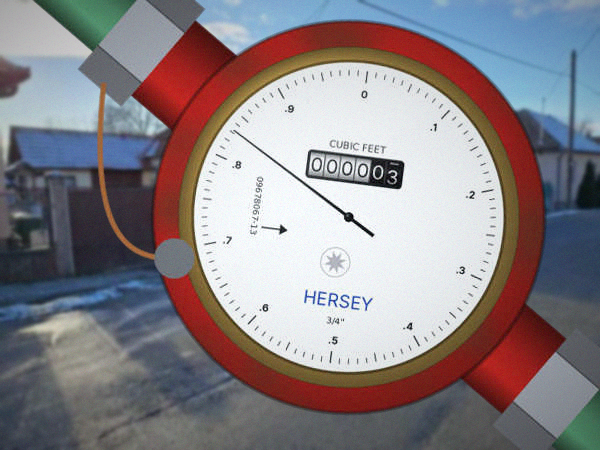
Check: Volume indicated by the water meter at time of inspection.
2.83 ft³
